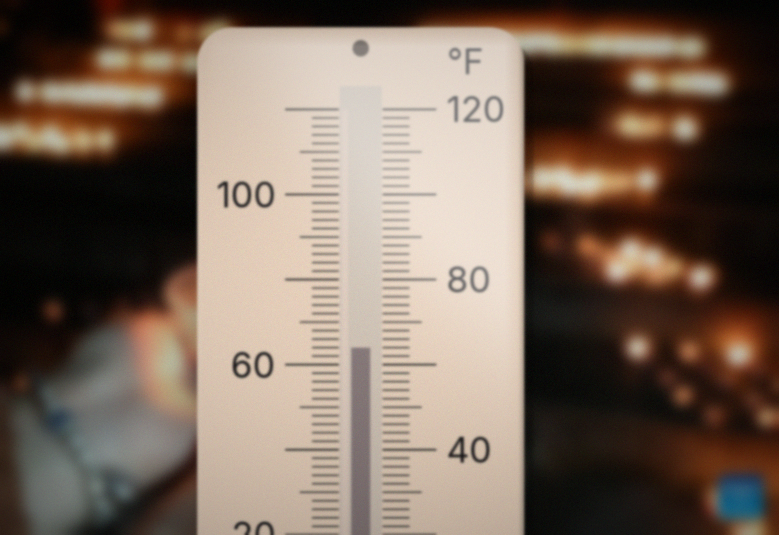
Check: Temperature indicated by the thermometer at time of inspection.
64 °F
